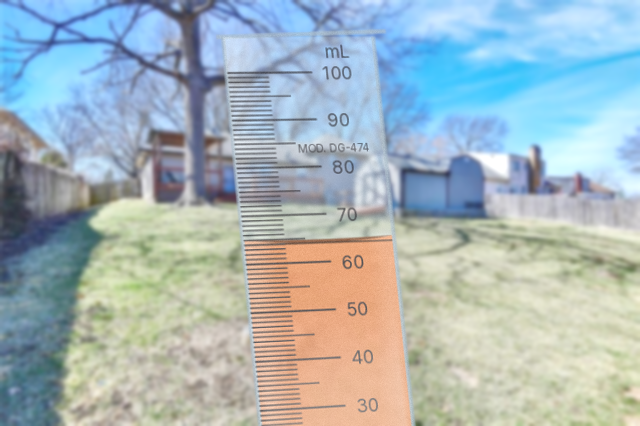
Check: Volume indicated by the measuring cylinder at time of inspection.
64 mL
